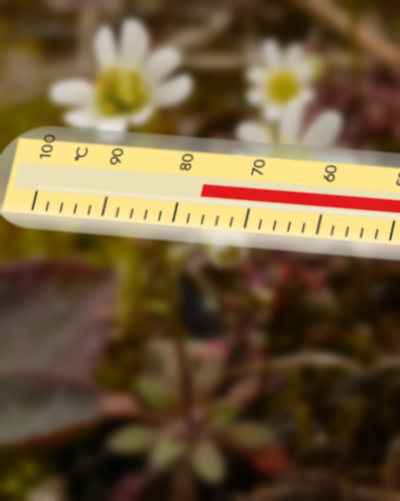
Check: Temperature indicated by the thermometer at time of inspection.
77 °C
